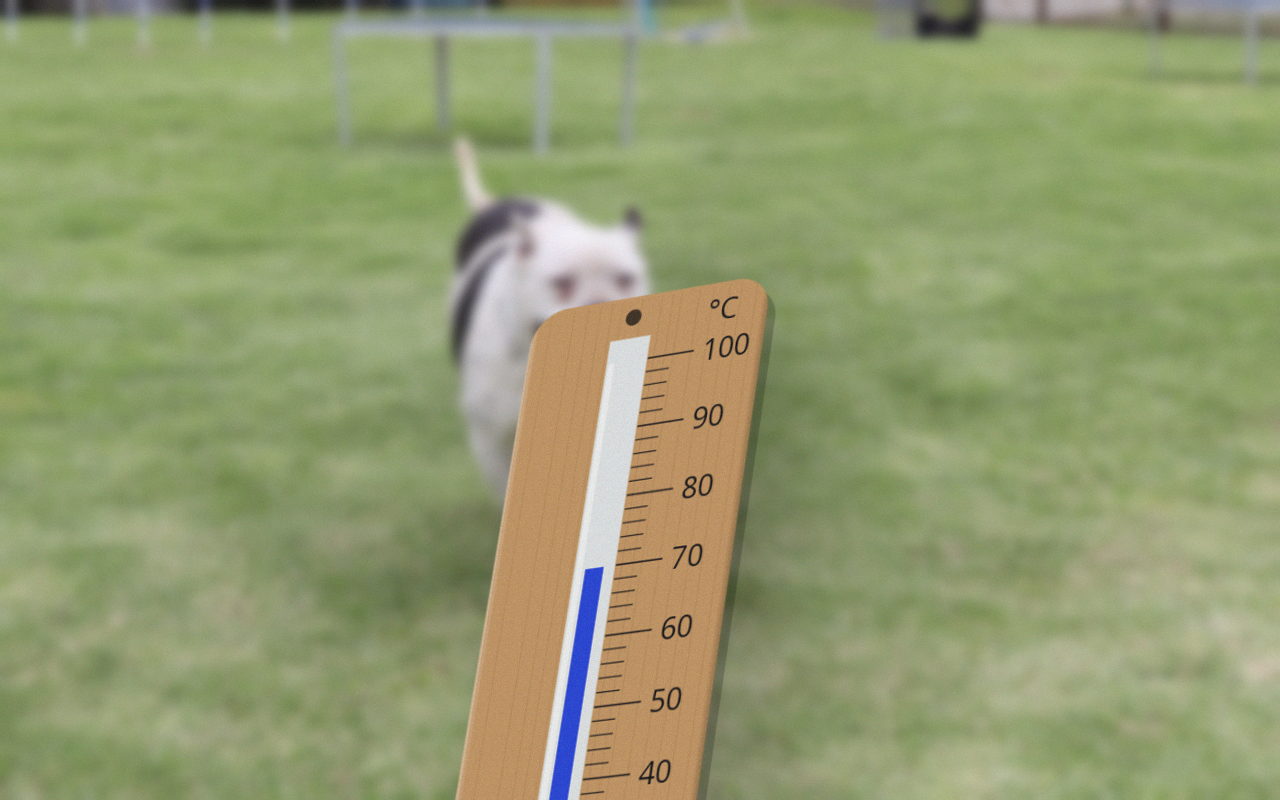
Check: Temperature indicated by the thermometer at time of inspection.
70 °C
